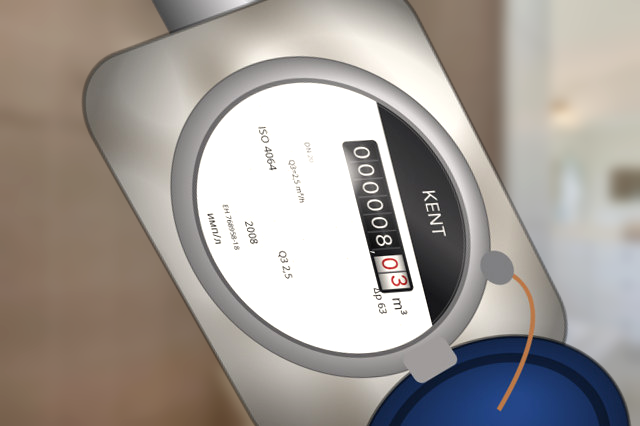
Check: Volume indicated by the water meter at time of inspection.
8.03 m³
